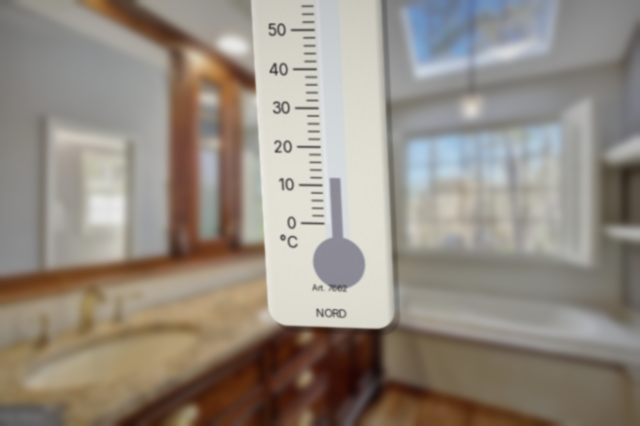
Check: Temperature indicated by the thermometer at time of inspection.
12 °C
